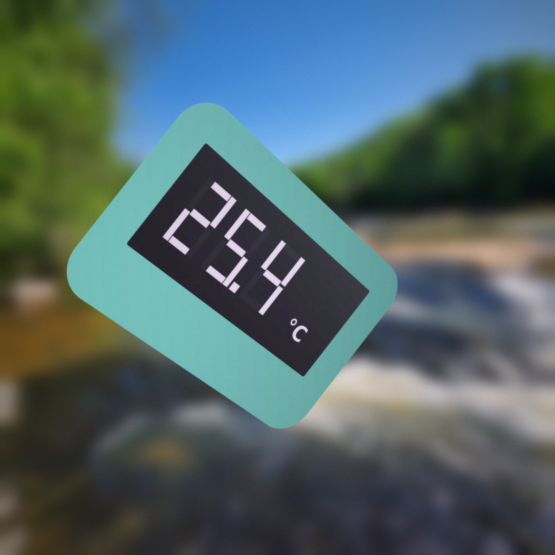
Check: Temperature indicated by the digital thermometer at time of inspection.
25.4 °C
